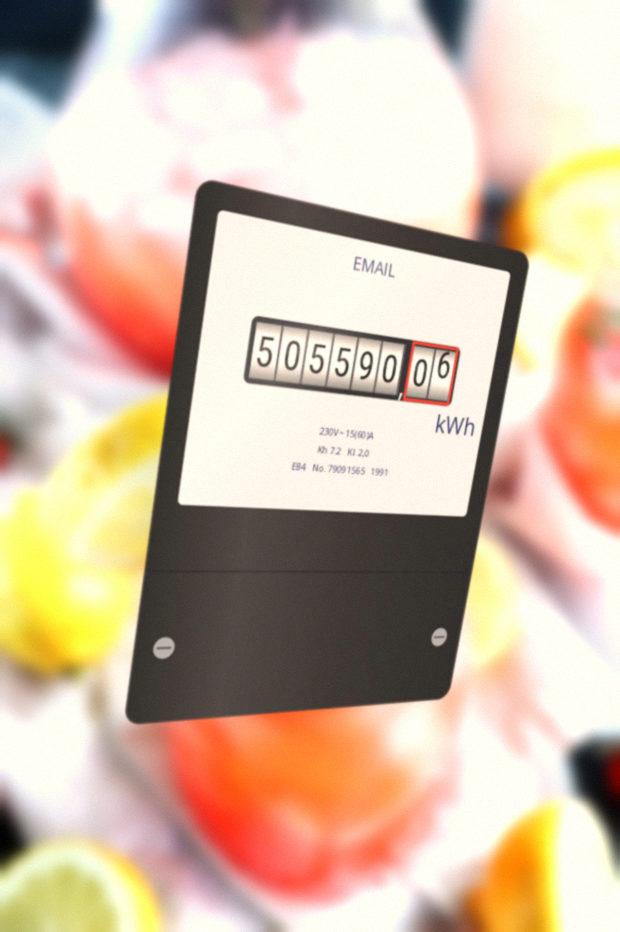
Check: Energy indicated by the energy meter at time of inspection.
505590.06 kWh
